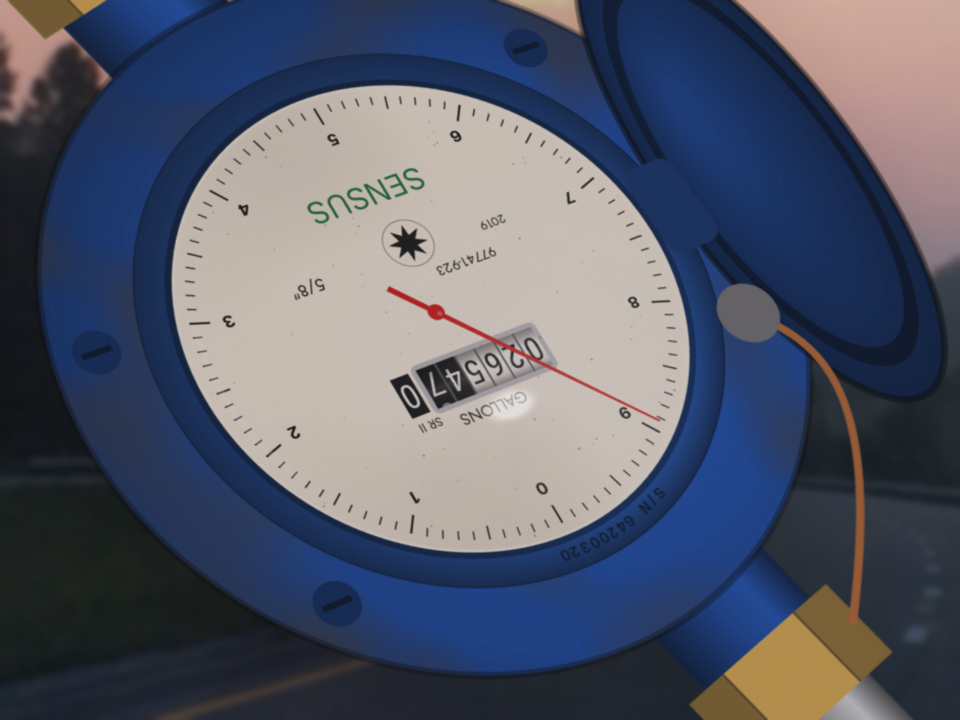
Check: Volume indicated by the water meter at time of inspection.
265468.9 gal
